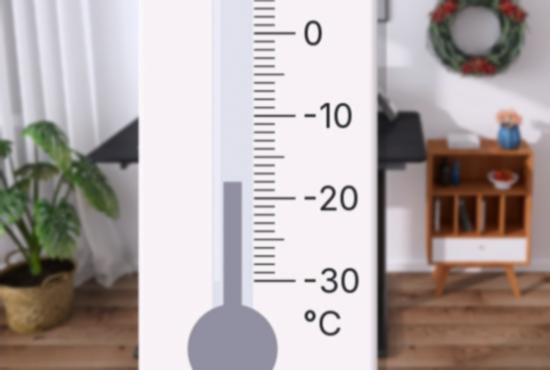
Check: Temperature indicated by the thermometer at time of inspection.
-18 °C
